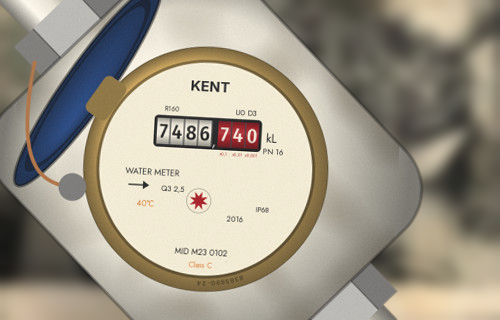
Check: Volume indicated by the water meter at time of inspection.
7486.740 kL
